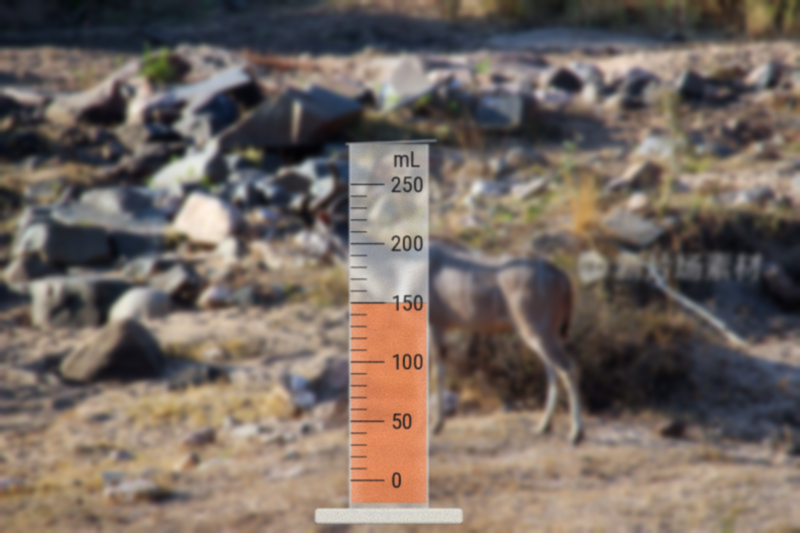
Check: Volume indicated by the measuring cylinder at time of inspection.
150 mL
